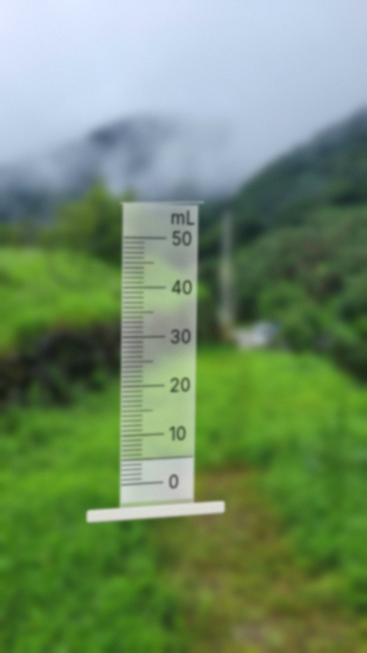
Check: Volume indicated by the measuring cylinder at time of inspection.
5 mL
